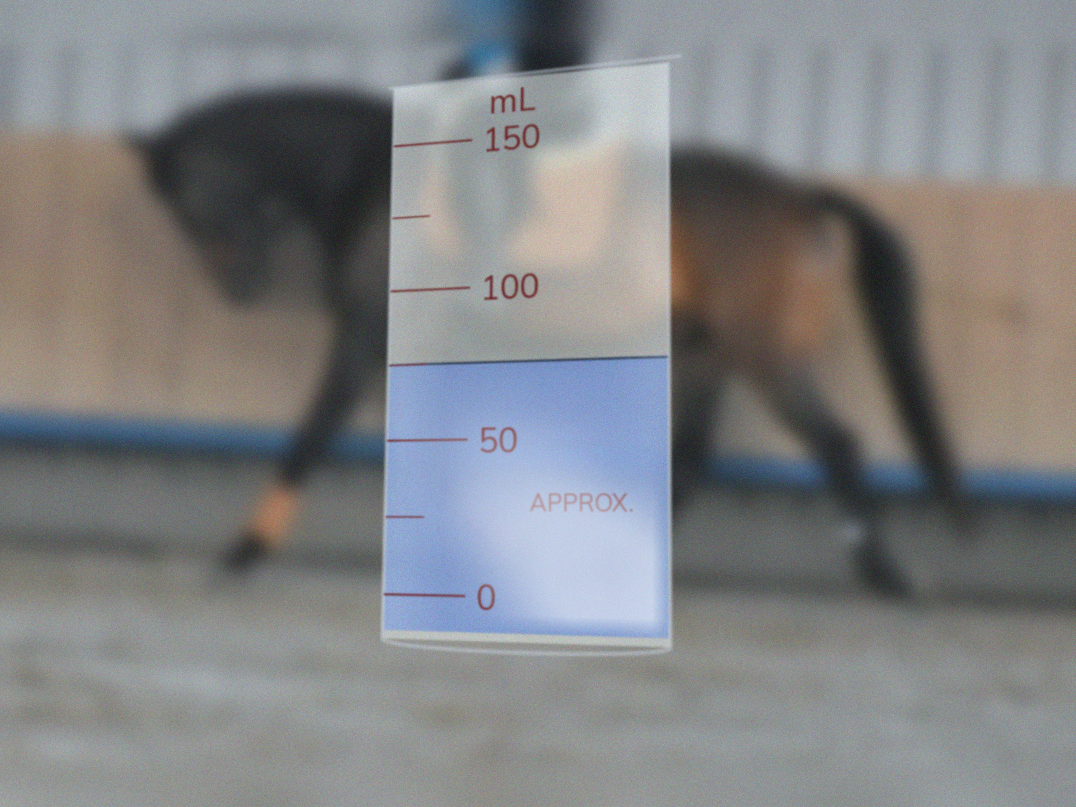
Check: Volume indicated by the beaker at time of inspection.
75 mL
